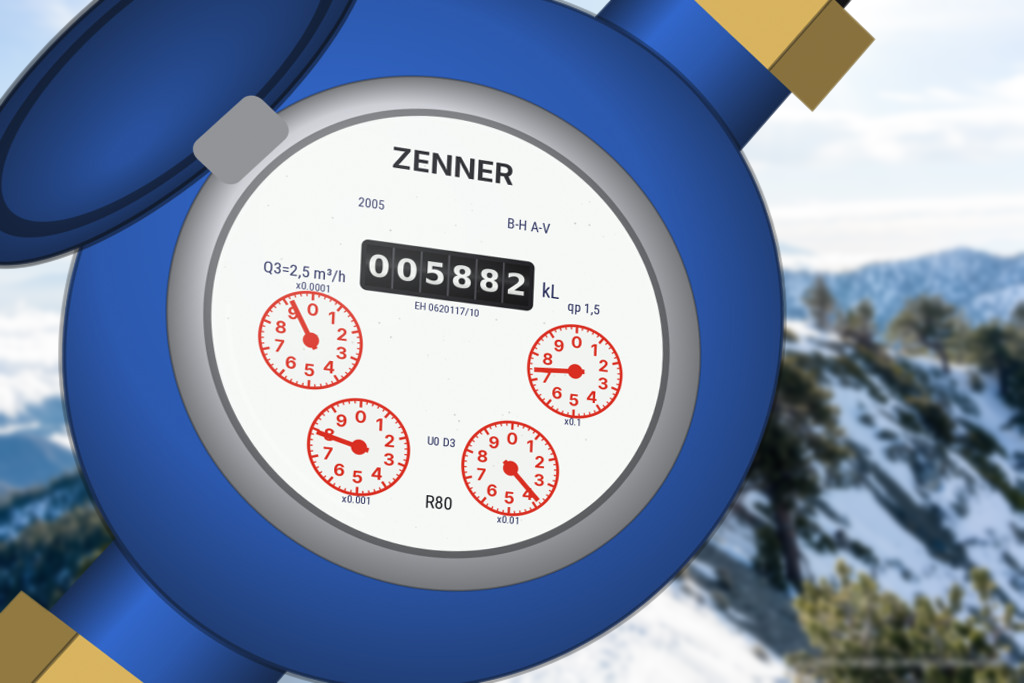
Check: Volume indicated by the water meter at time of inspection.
5882.7379 kL
